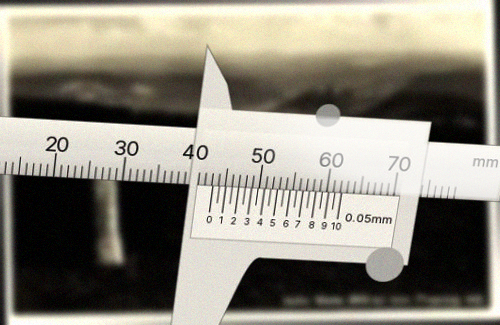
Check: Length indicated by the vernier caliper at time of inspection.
43.2 mm
